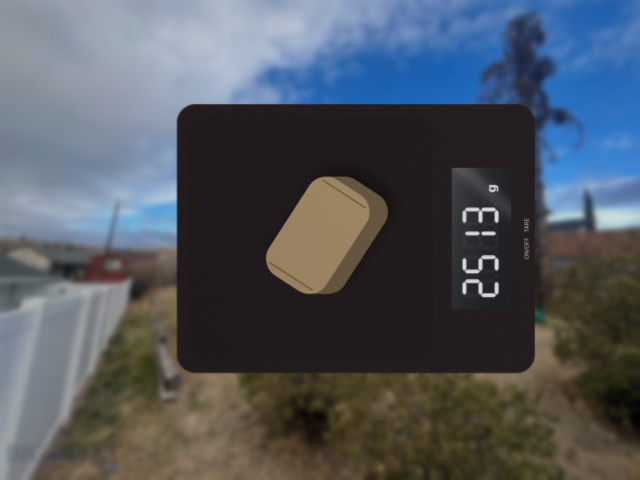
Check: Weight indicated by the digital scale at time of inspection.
2513 g
